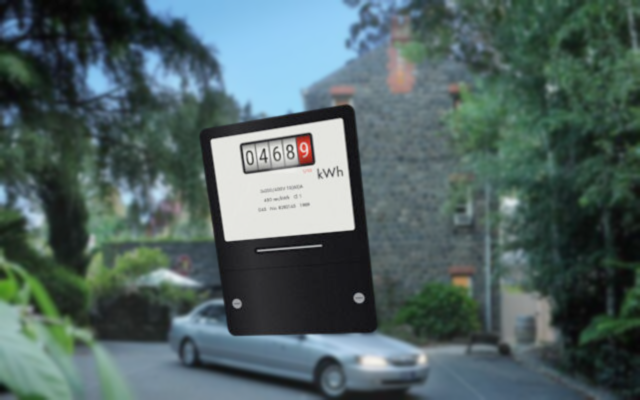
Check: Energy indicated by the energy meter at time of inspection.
468.9 kWh
